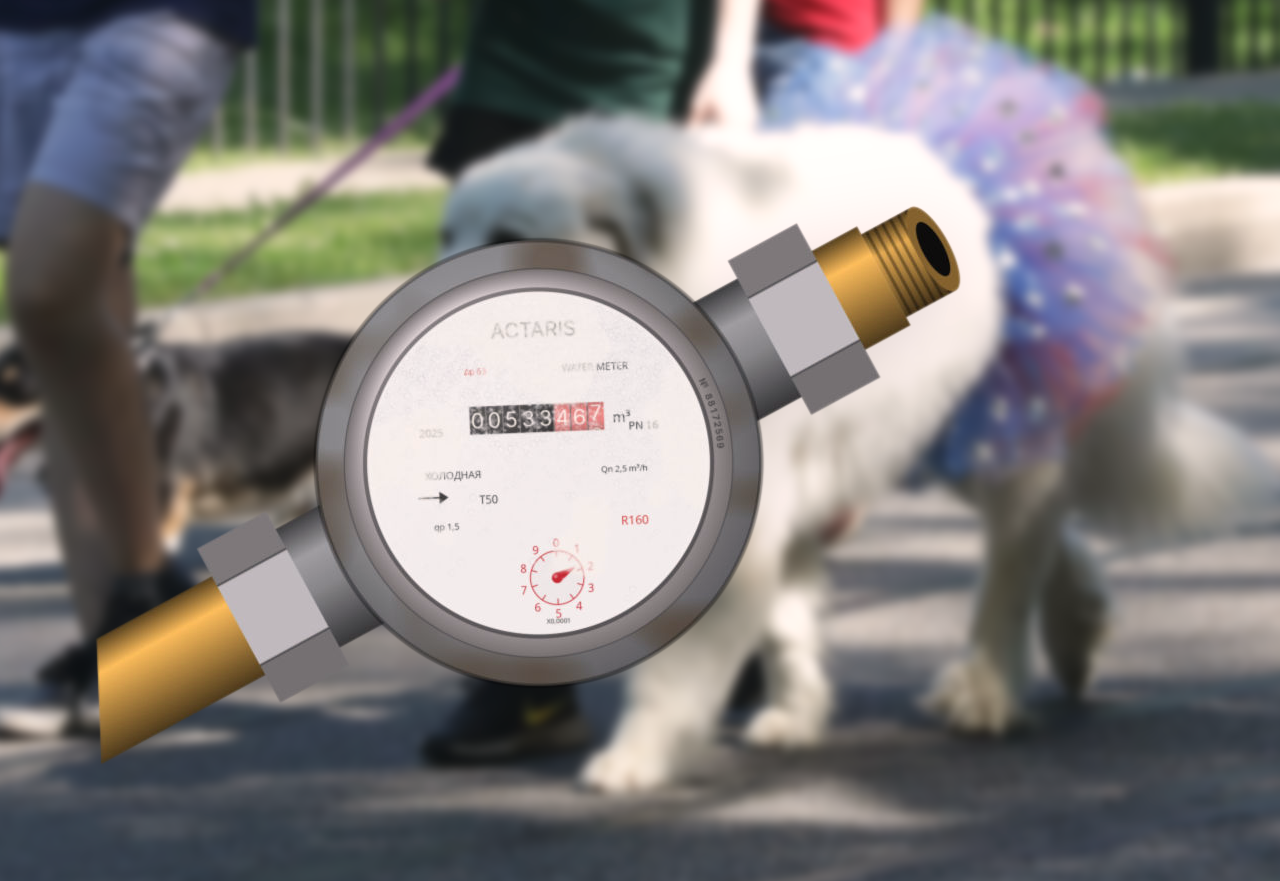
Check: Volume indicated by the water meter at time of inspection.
533.4671 m³
